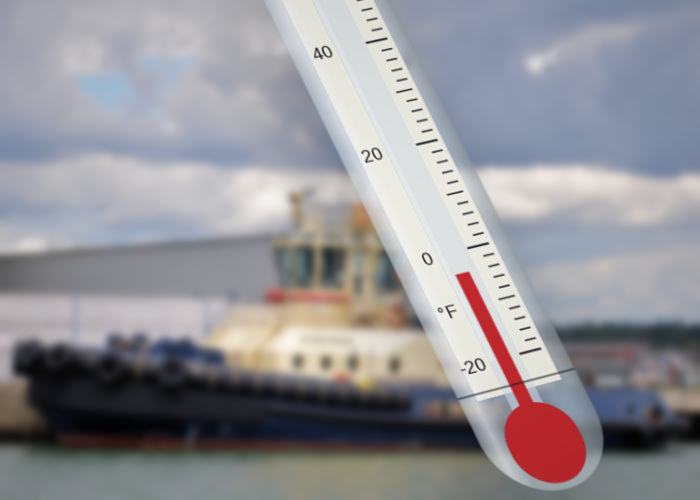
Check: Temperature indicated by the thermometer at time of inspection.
-4 °F
